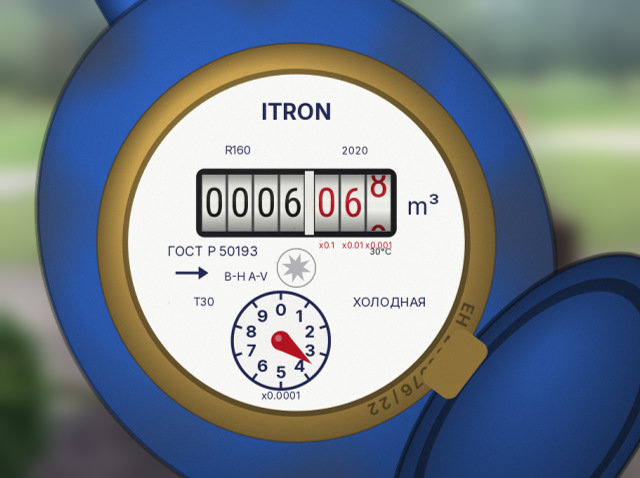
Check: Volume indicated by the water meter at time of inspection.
6.0683 m³
